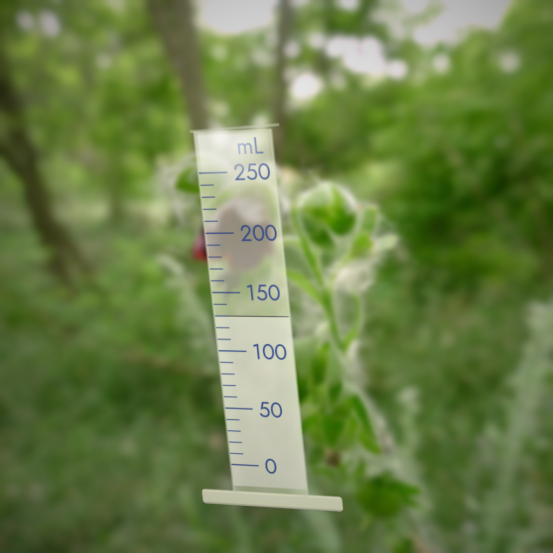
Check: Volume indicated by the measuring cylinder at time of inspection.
130 mL
